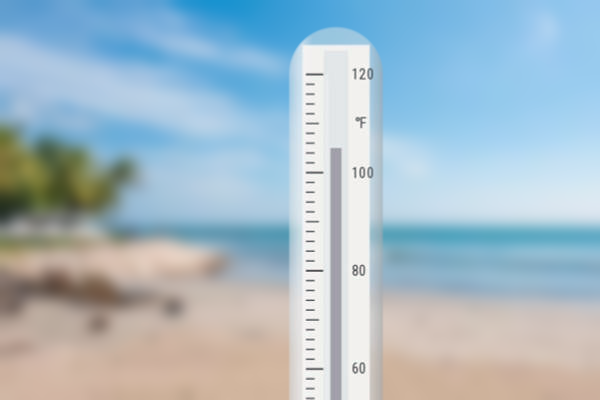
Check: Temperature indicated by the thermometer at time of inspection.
105 °F
